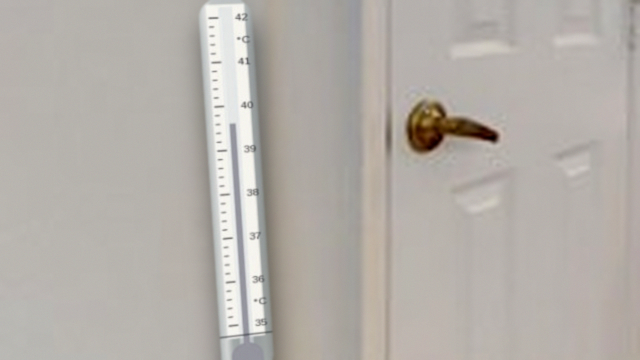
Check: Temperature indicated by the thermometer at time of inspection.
39.6 °C
